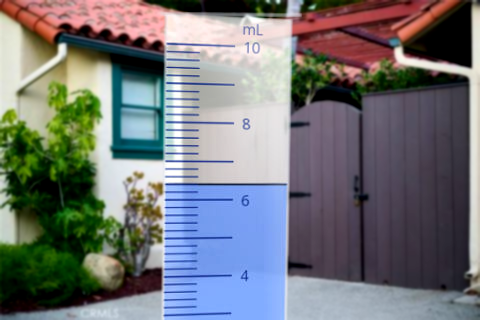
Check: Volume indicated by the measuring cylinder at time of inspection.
6.4 mL
